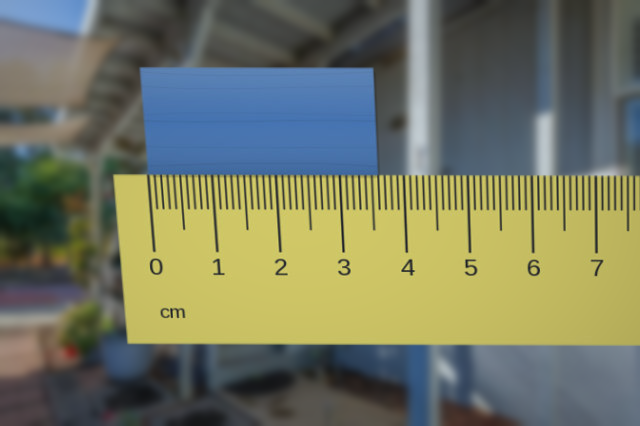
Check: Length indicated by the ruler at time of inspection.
3.6 cm
